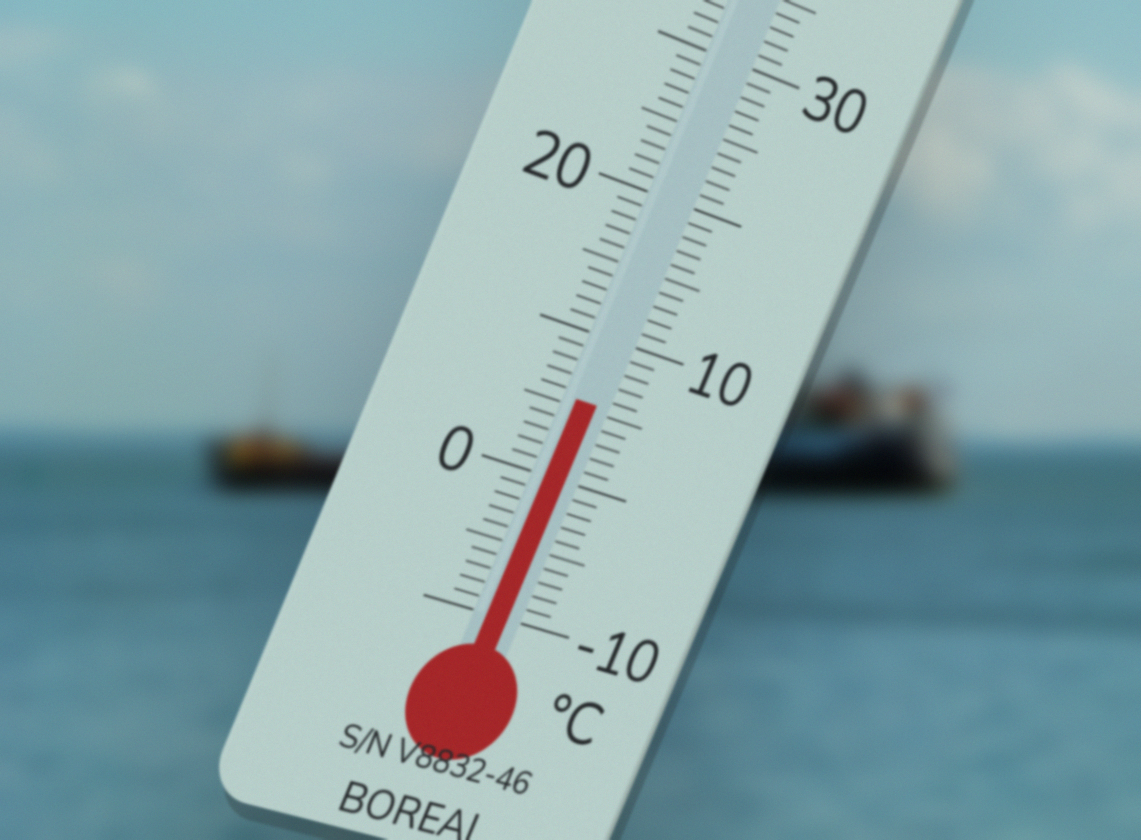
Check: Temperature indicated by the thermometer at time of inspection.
5.5 °C
